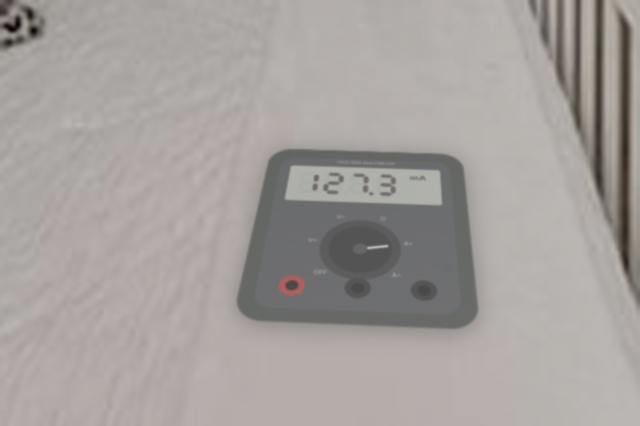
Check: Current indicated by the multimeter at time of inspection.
127.3 mA
